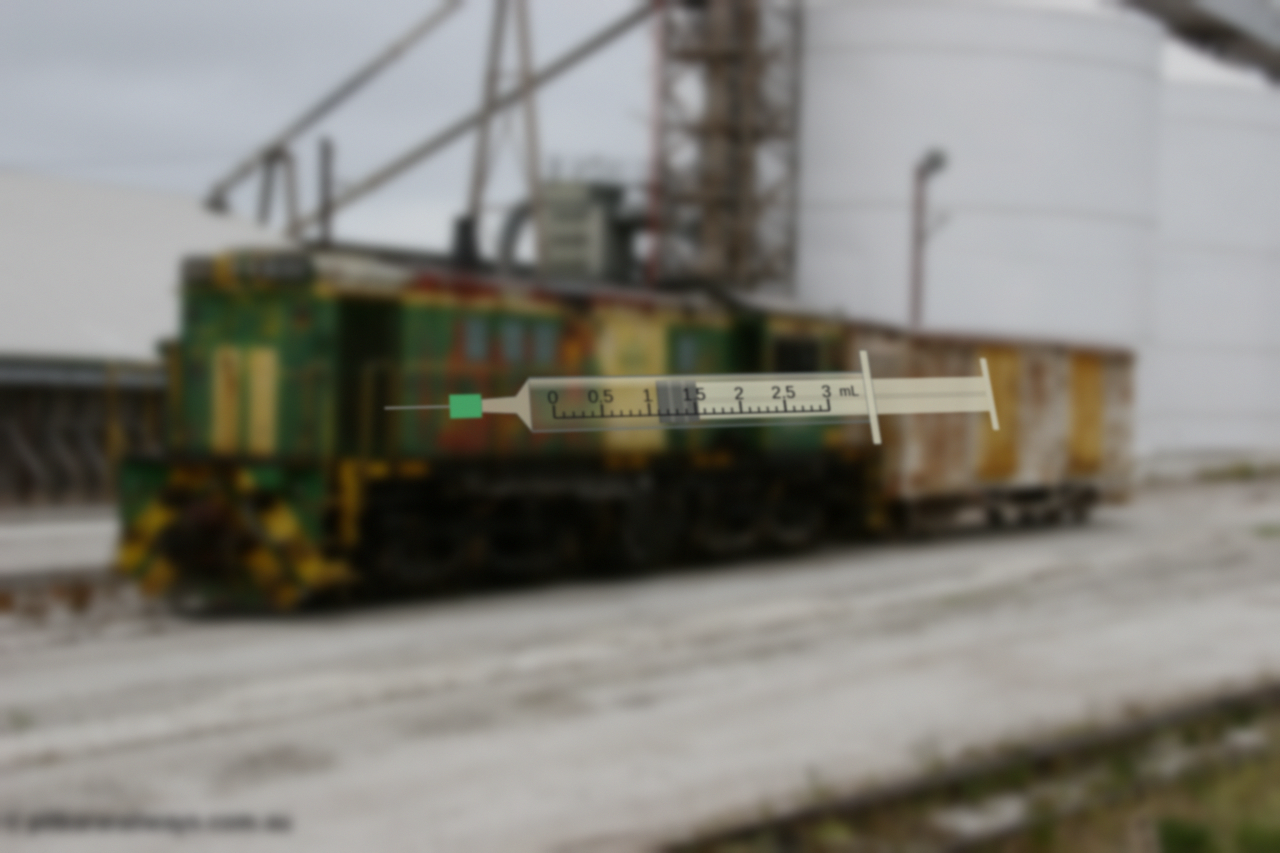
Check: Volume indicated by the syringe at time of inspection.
1.1 mL
